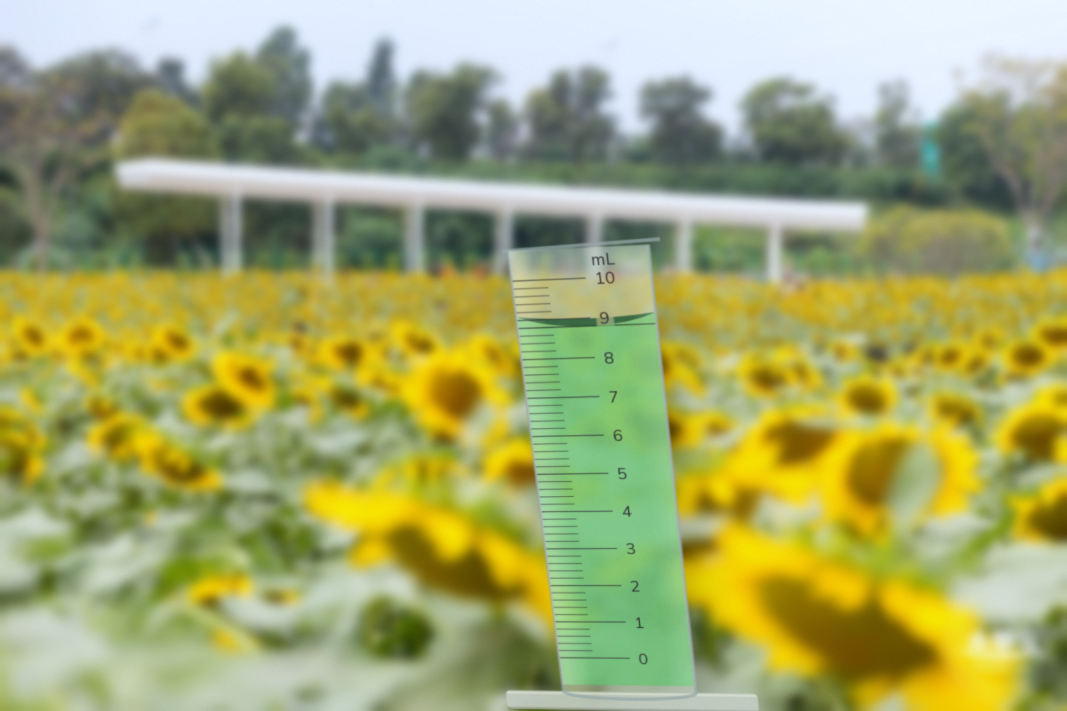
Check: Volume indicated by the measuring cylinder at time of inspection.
8.8 mL
